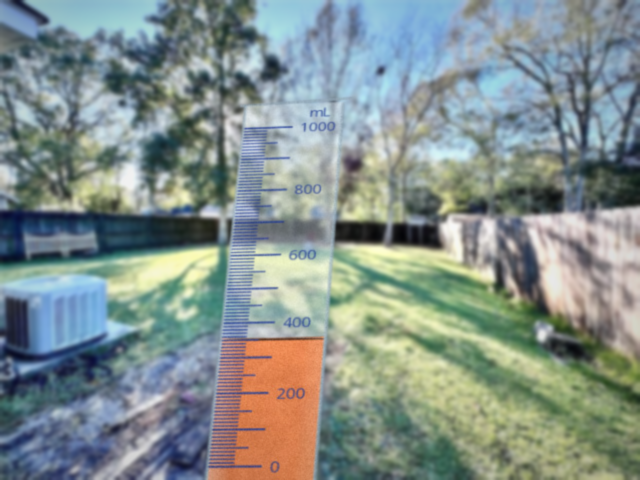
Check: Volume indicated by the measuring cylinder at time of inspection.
350 mL
